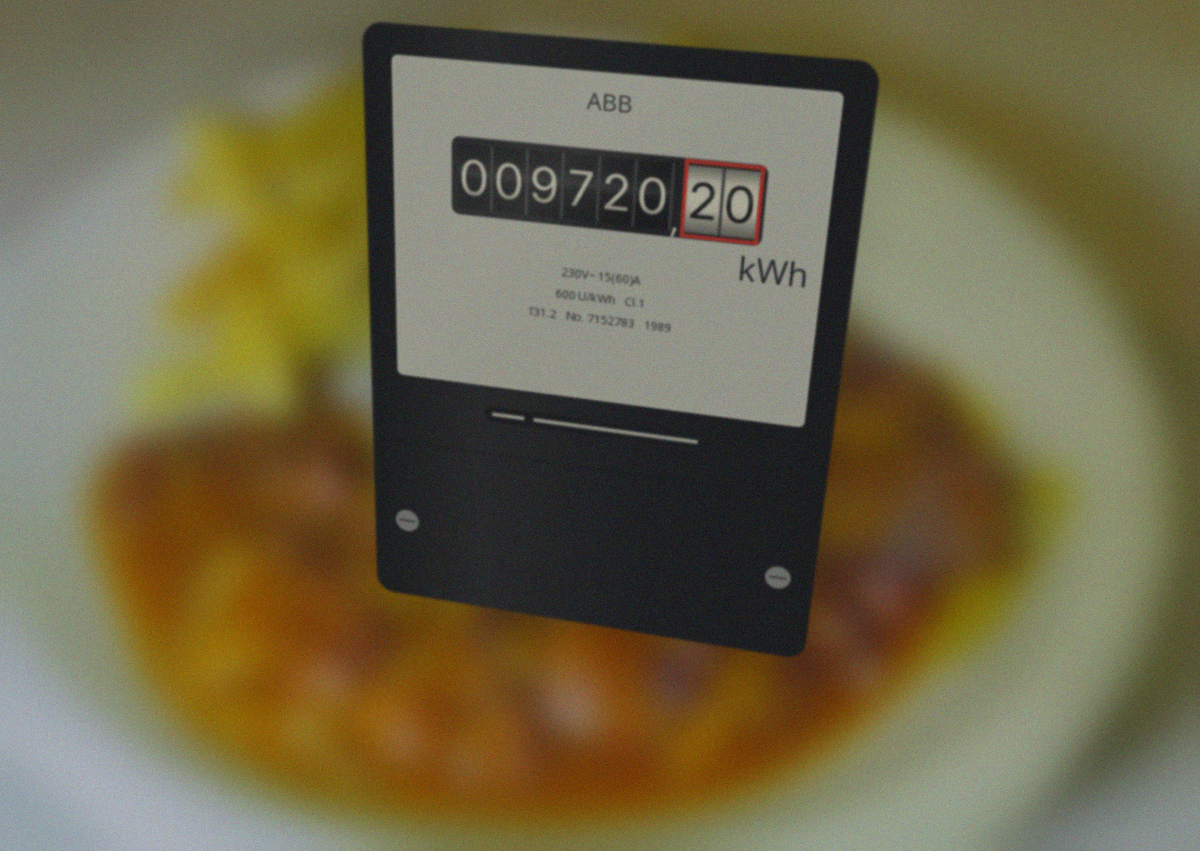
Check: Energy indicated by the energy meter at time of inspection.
9720.20 kWh
